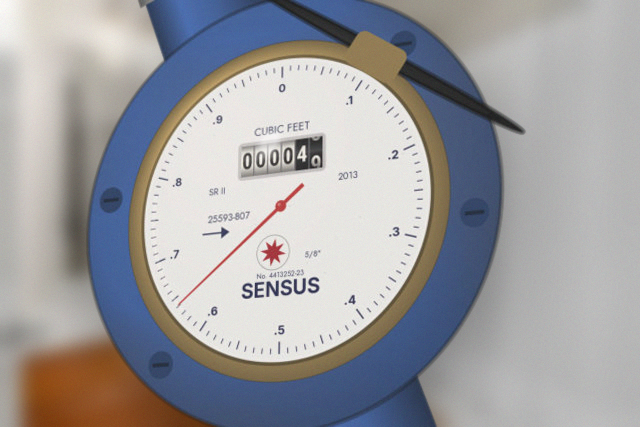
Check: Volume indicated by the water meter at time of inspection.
48.64 ft³
